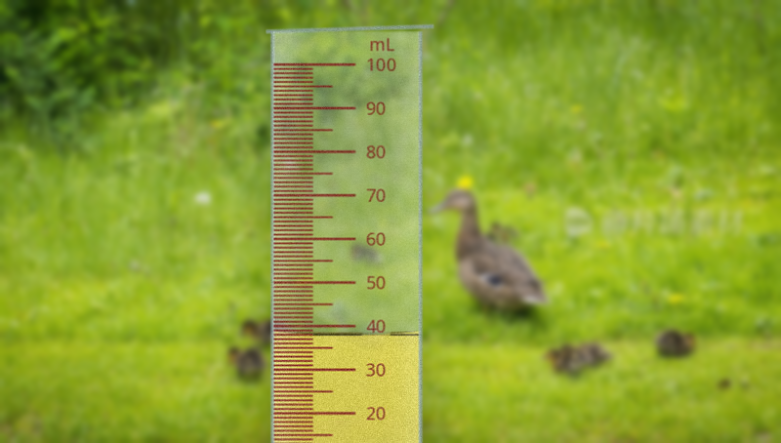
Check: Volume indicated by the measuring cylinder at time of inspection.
38 mL
